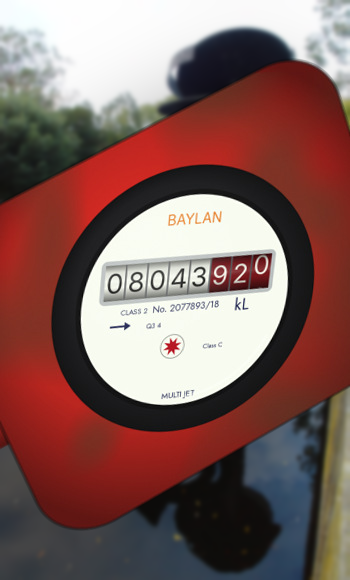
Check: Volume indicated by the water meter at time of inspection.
8043.920 kL
